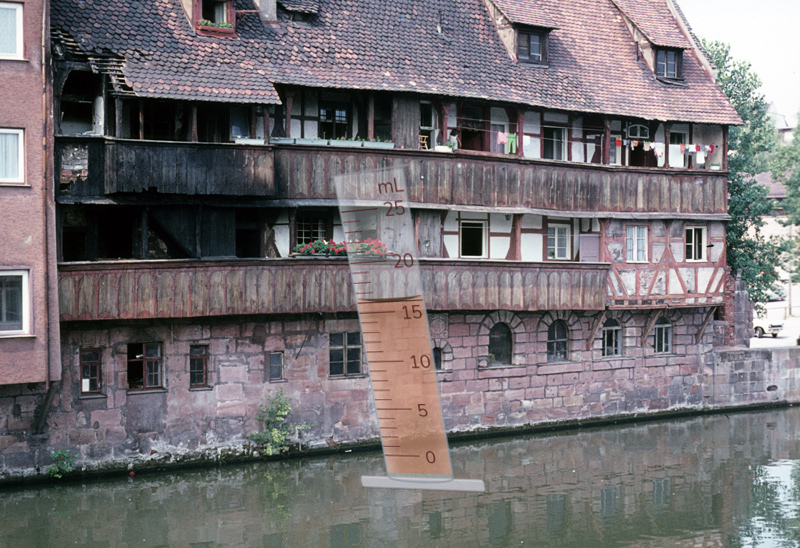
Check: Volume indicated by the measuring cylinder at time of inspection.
16 mL
